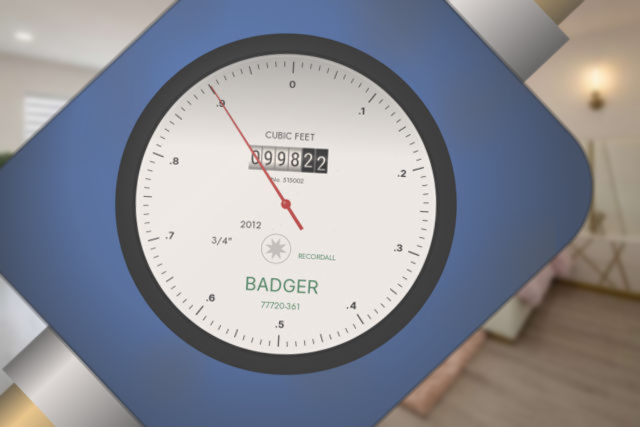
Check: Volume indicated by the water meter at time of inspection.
99821.90 ft³
